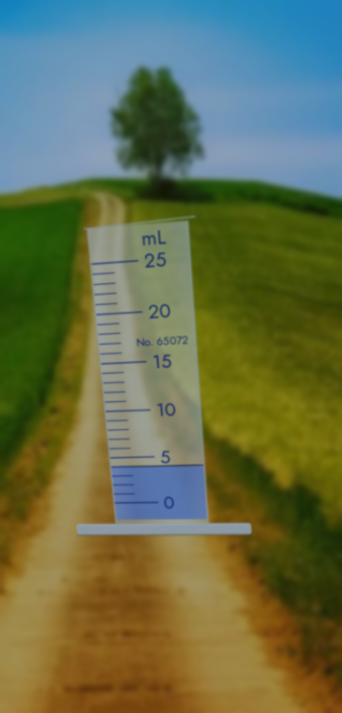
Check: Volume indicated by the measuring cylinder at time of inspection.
4 mL
